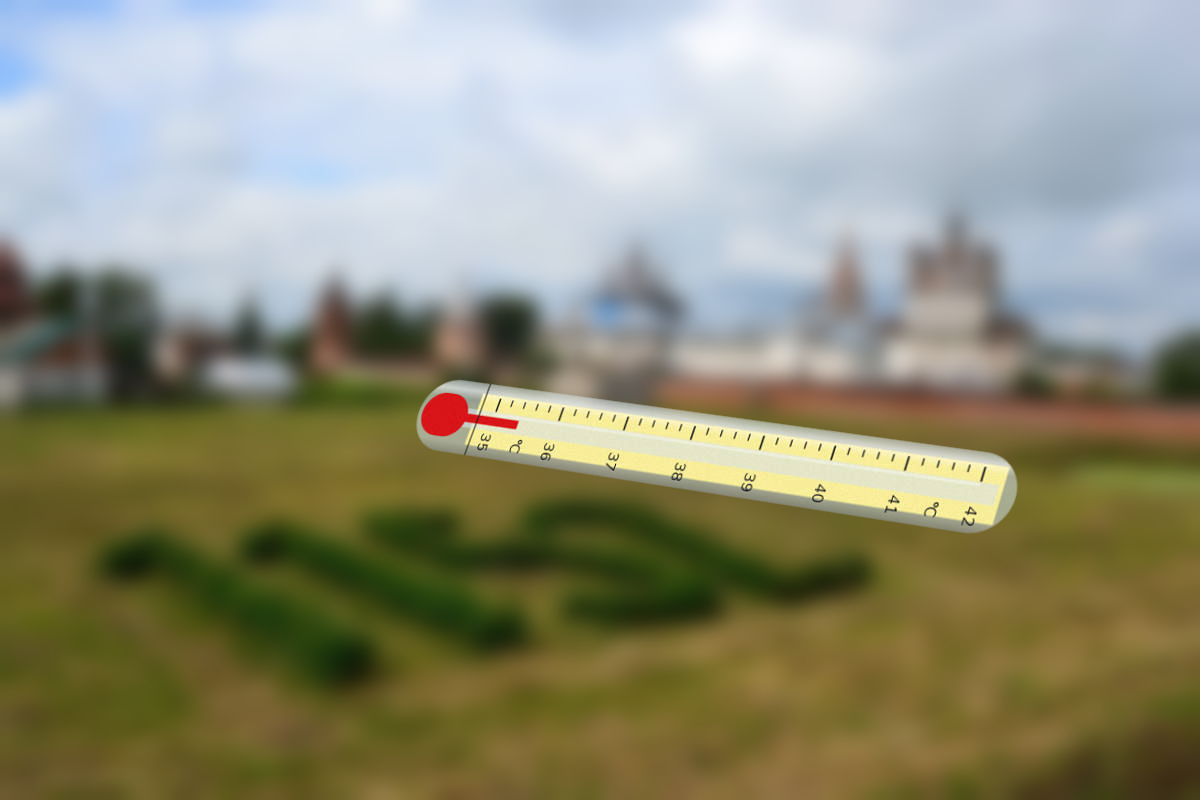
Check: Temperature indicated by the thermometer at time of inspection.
35.4 °C
